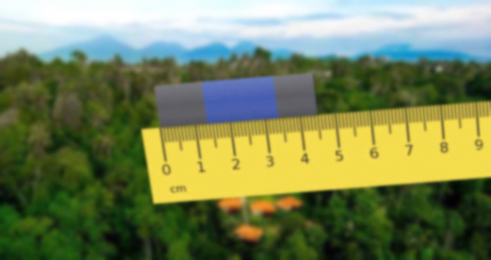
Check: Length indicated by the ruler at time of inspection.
4.5 cm
